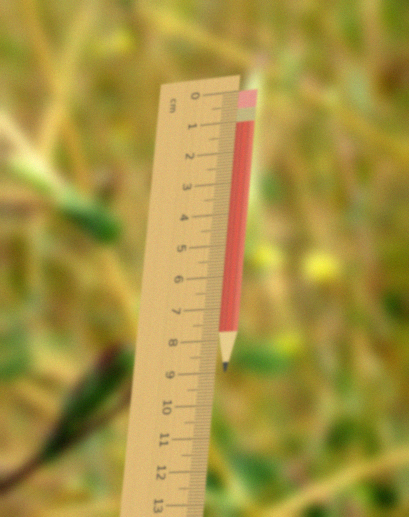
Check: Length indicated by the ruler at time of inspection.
9 cm
